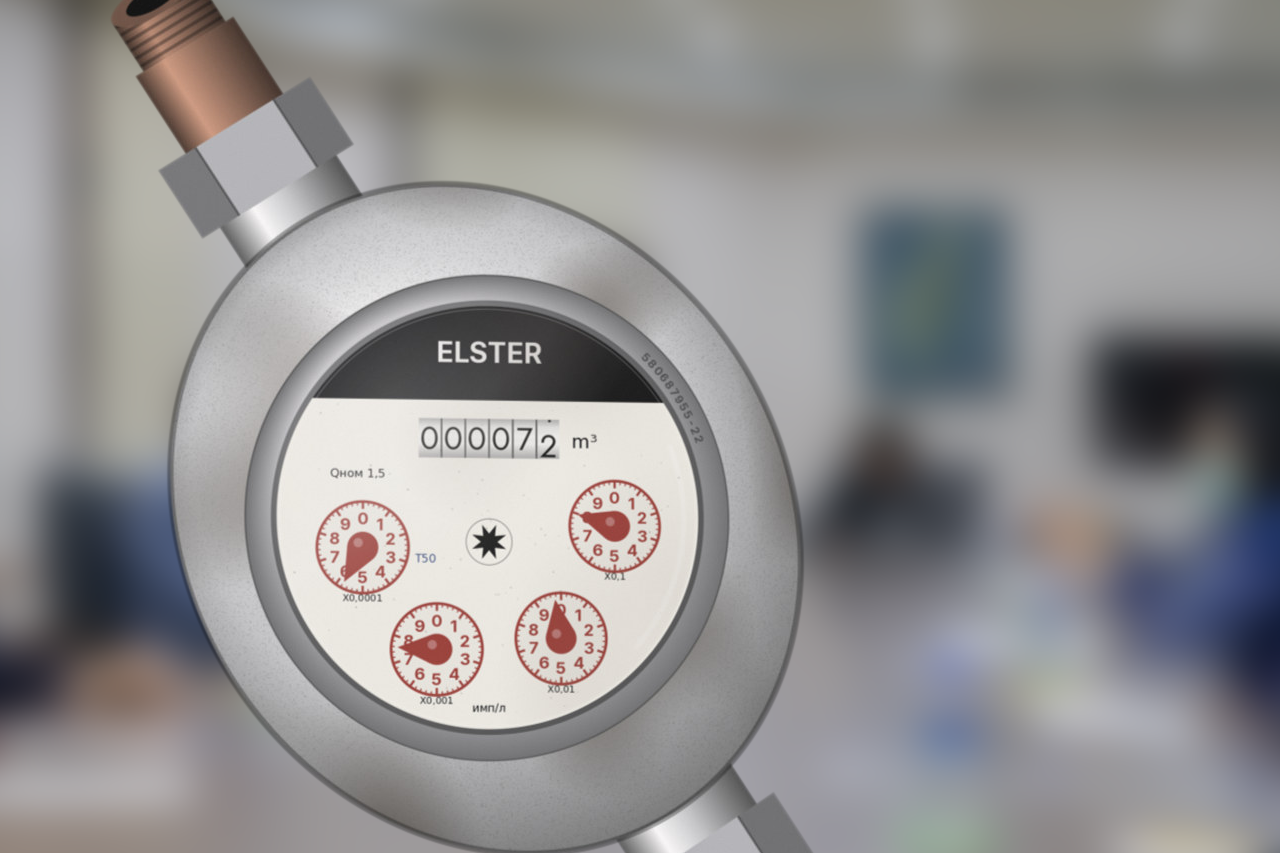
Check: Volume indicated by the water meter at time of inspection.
71.7975 m³
